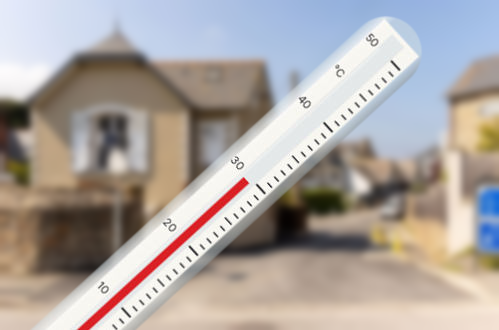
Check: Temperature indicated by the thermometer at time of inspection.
29.5 °C
